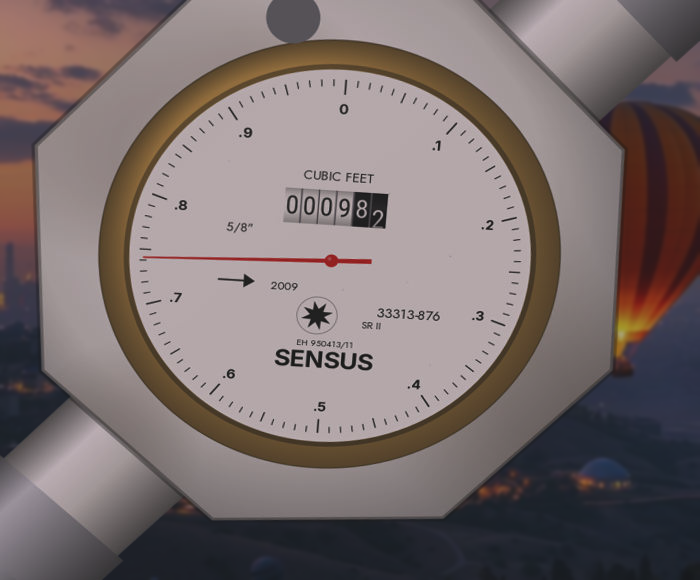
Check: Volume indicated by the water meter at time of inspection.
981.74 ft³
